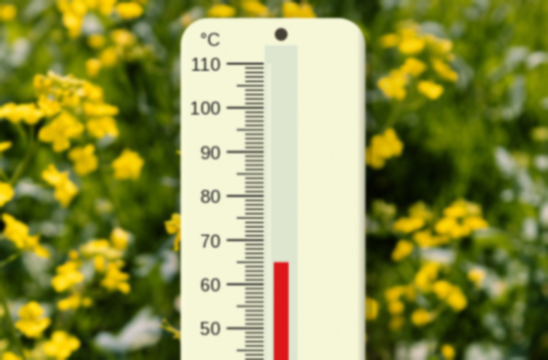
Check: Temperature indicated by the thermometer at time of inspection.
65 °C
